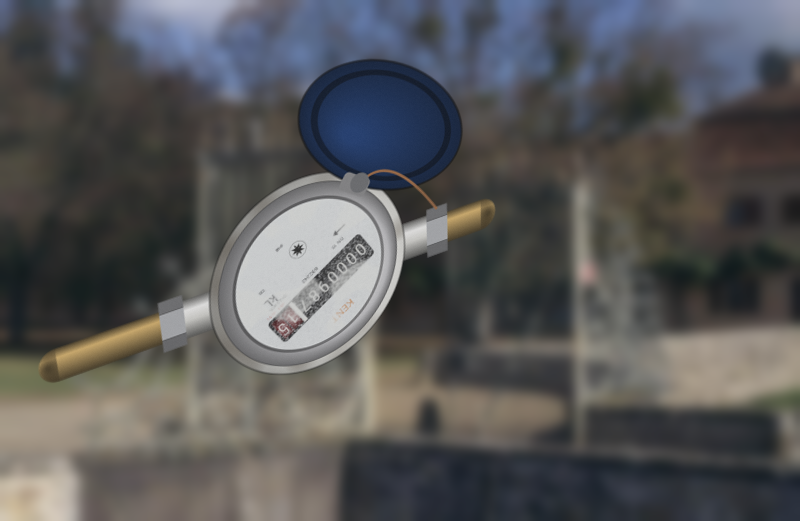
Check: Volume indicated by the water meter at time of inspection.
987.15 kL
